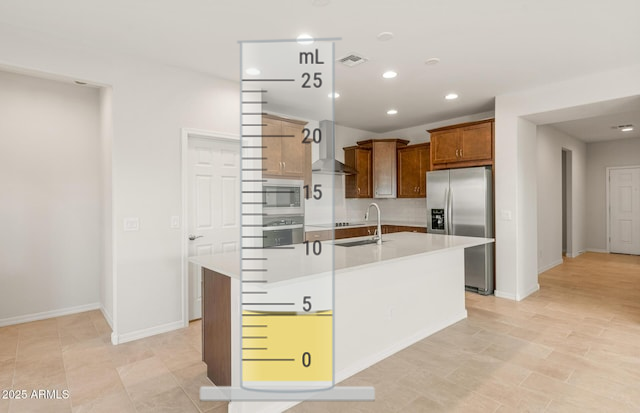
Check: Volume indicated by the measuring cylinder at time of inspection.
4 mL
